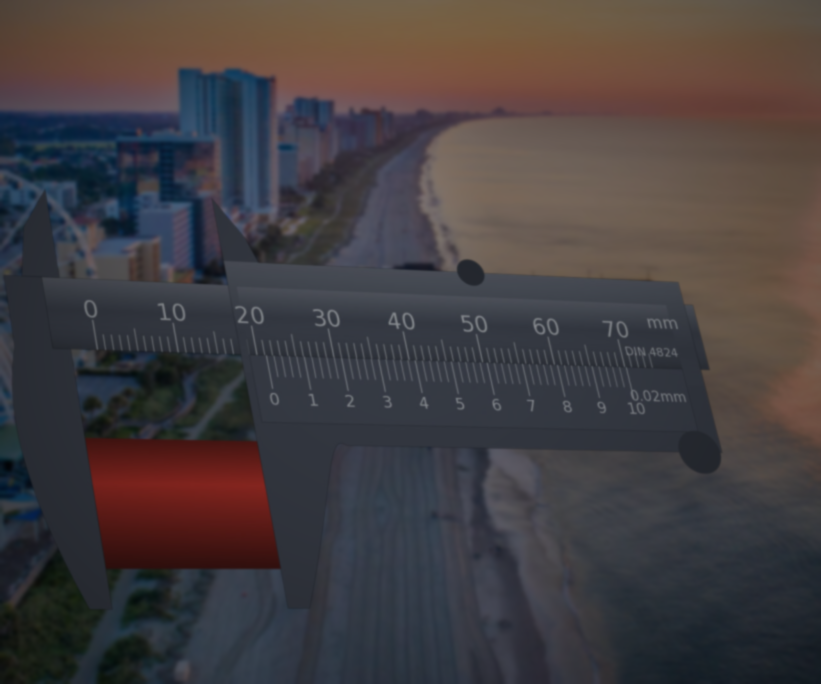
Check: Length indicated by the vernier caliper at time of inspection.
21.2 mm
